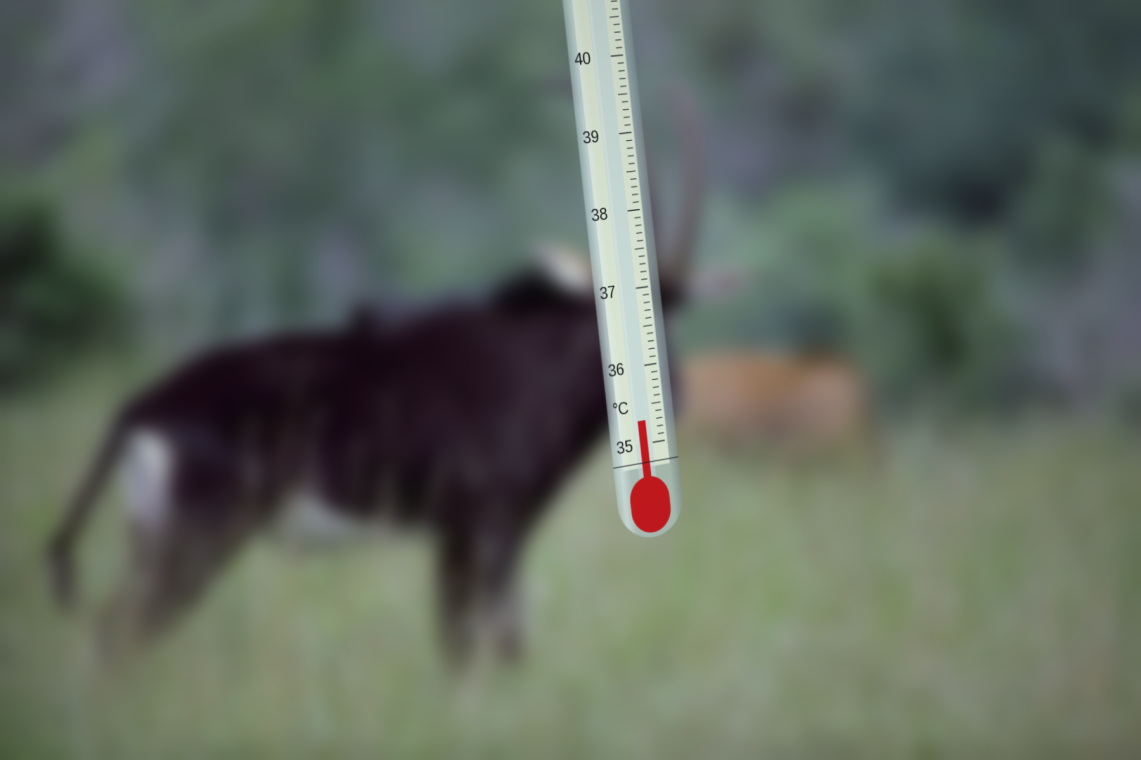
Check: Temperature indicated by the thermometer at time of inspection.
35.3 °C
